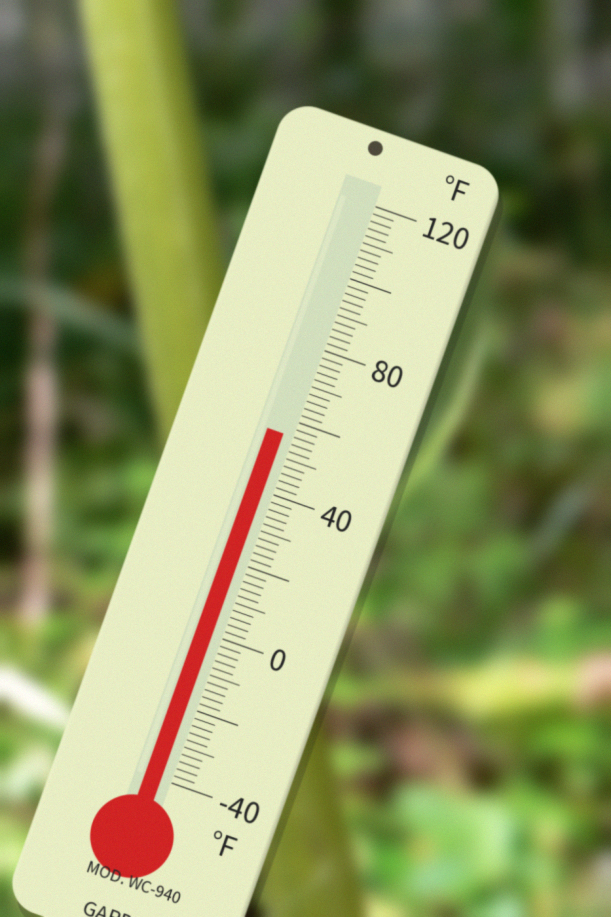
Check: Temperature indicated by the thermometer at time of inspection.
56 °F
